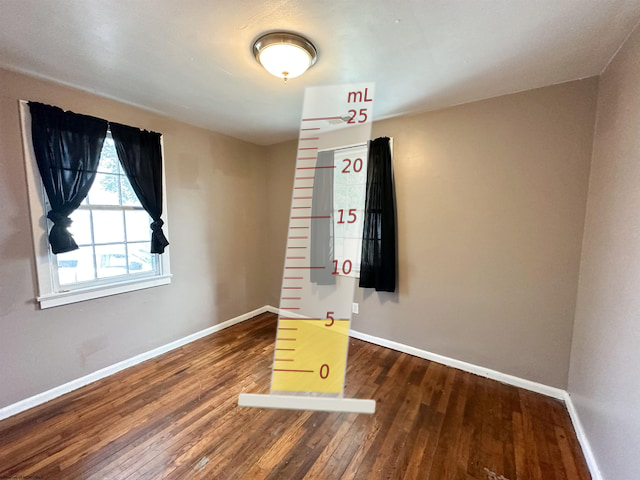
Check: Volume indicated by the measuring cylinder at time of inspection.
5 mL
